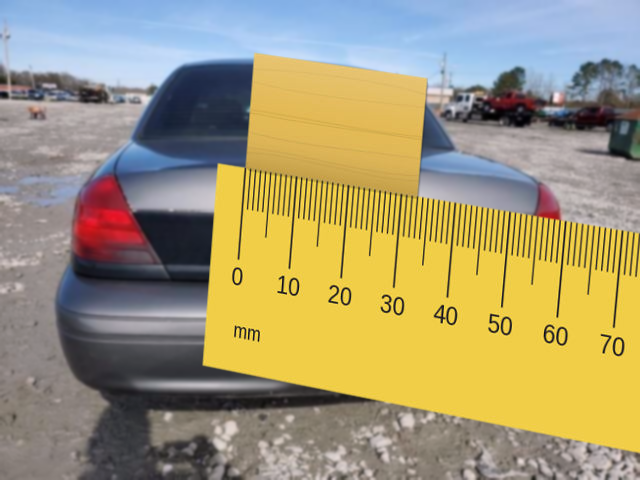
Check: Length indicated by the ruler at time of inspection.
33 mm
